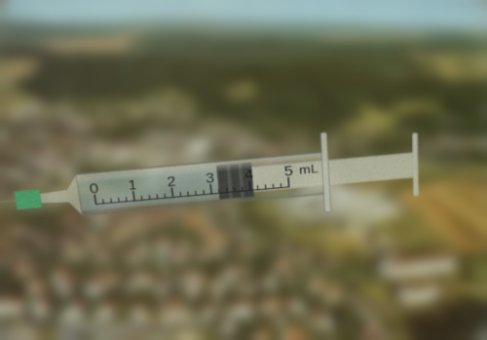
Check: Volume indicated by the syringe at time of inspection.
3.2 mL
